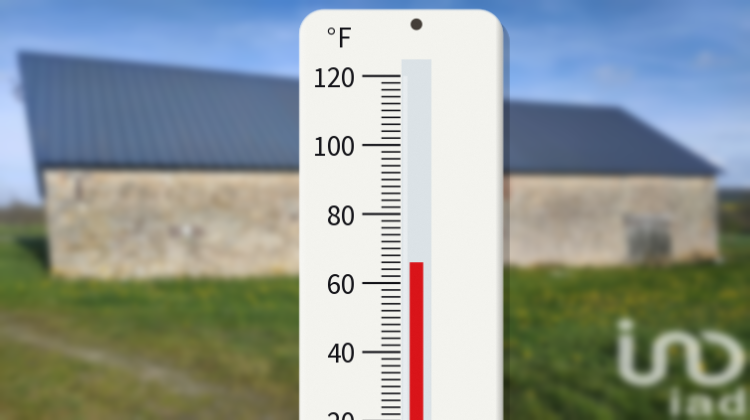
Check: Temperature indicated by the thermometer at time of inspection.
66 °F
